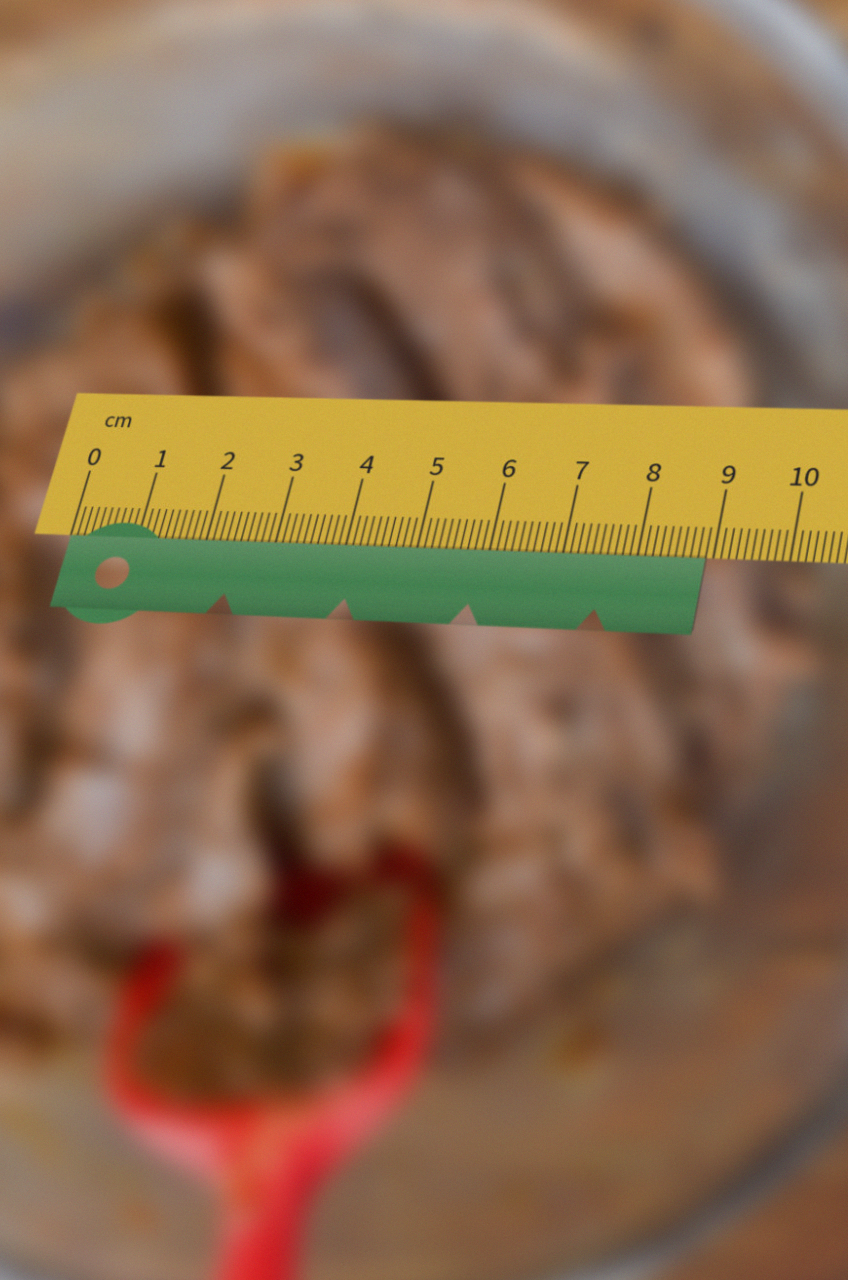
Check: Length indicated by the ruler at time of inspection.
8.9 cm
